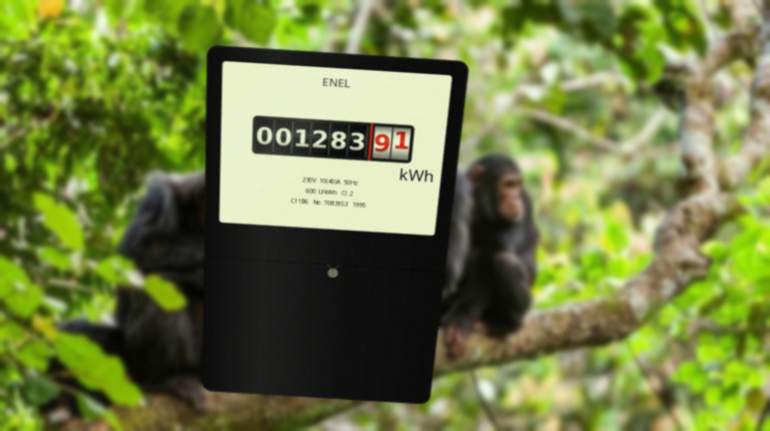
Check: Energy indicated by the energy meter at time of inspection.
1283.91 kWh
